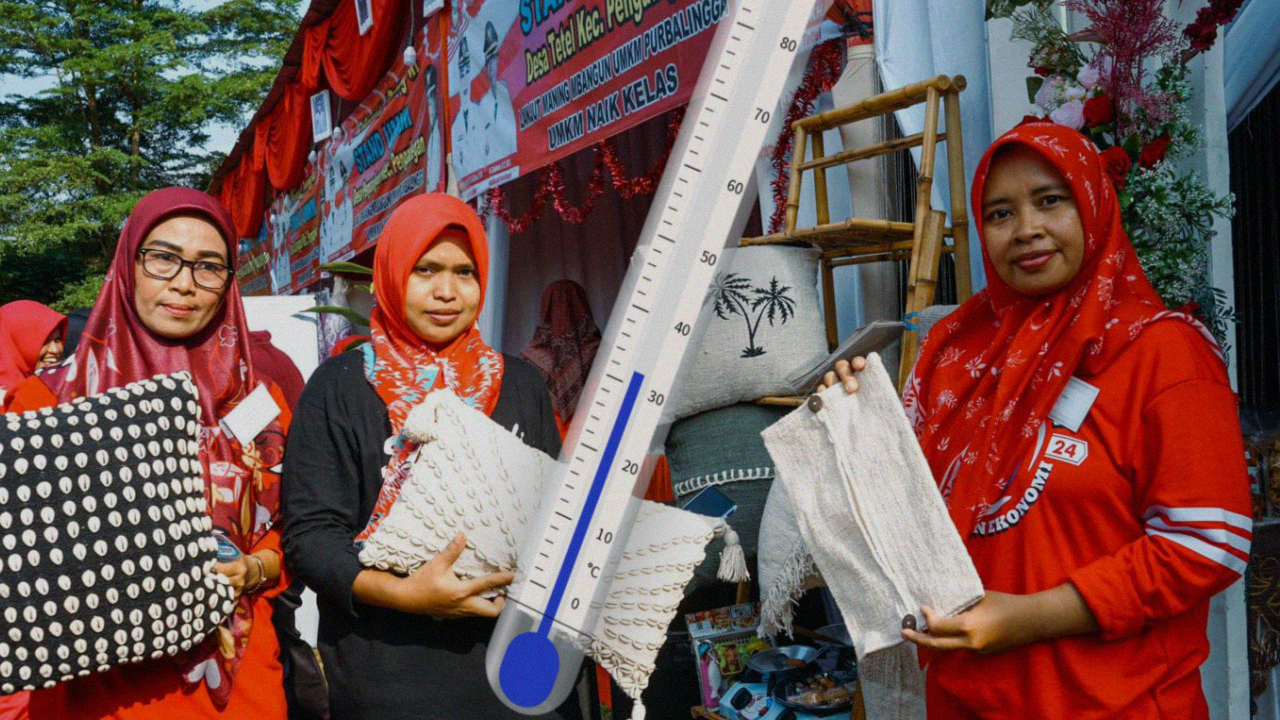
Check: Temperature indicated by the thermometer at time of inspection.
32 °C
